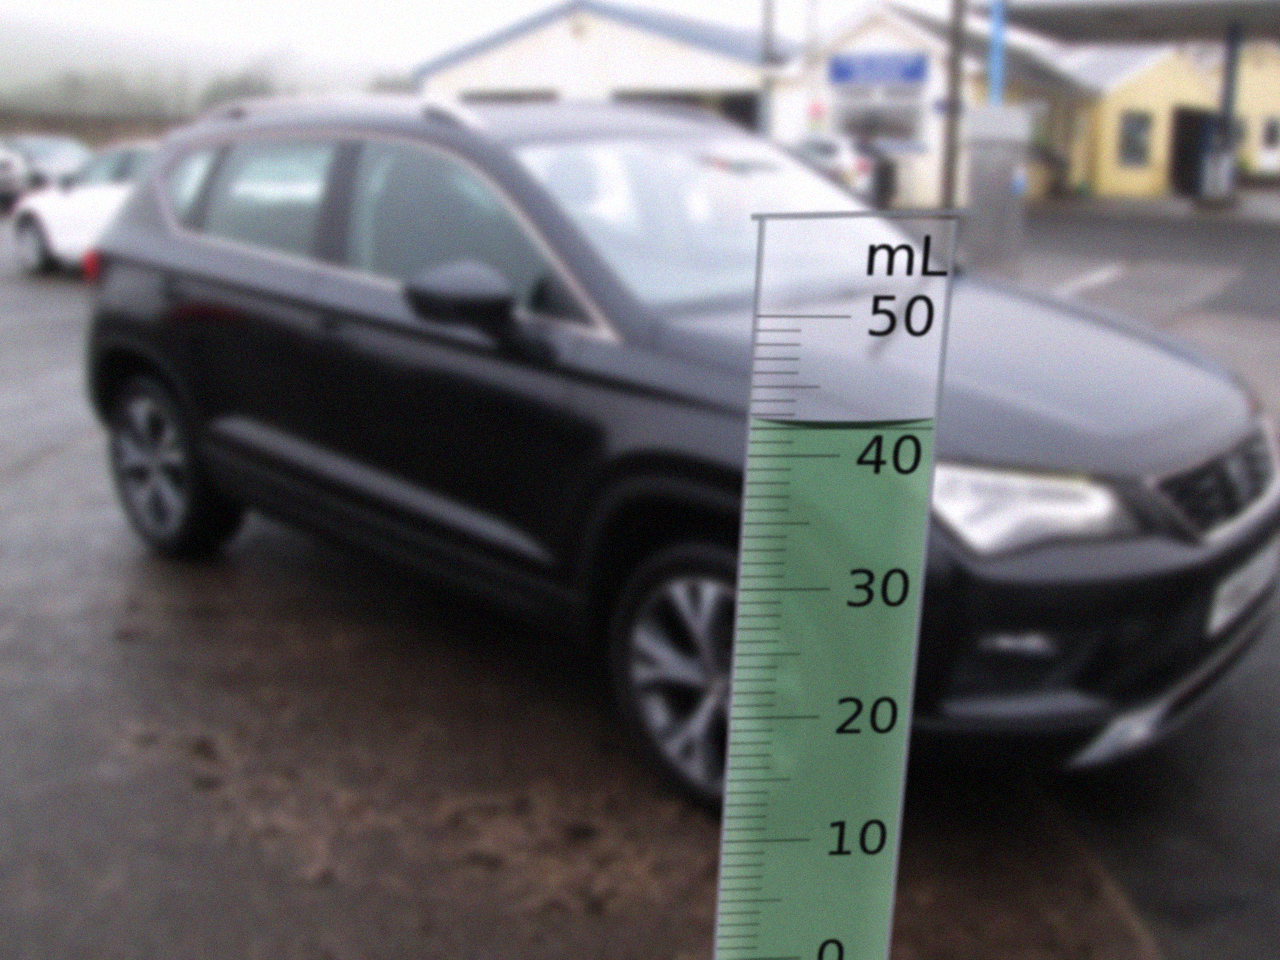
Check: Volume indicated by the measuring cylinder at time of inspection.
42 mL
